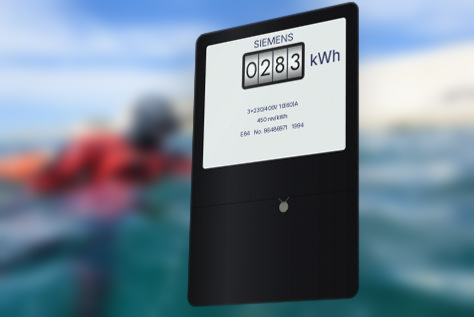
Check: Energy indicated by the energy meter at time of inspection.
283 kWh
